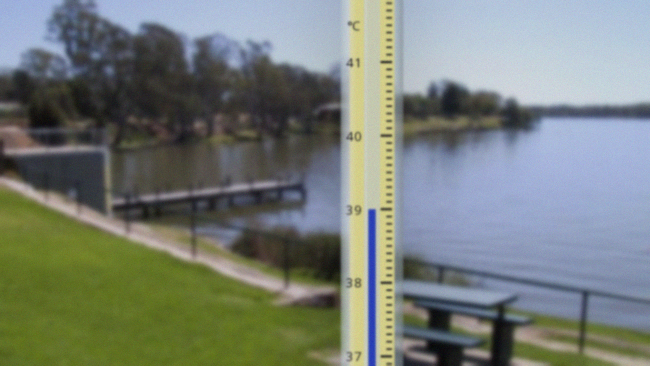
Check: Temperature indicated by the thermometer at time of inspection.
39 °C
